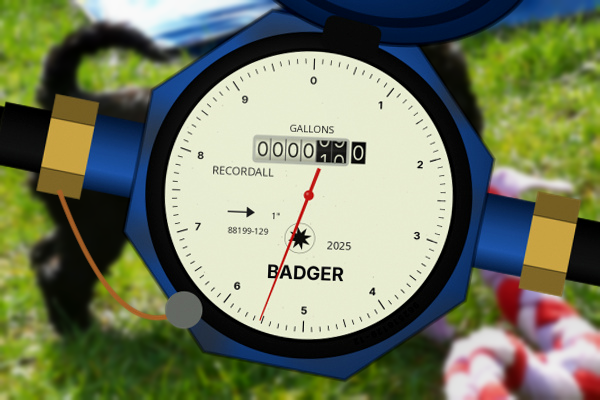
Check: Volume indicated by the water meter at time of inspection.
95.5 gal
